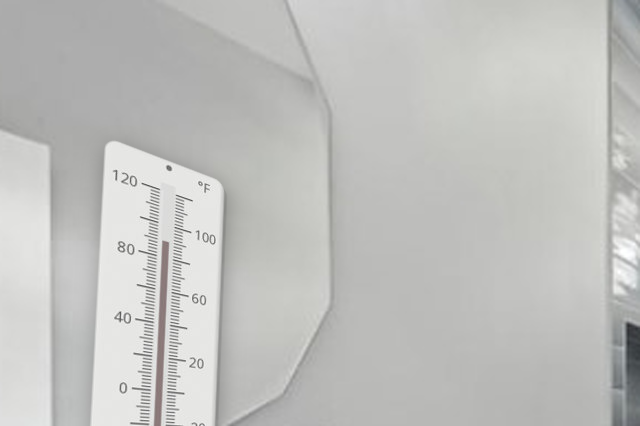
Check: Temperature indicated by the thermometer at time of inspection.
90 °F
